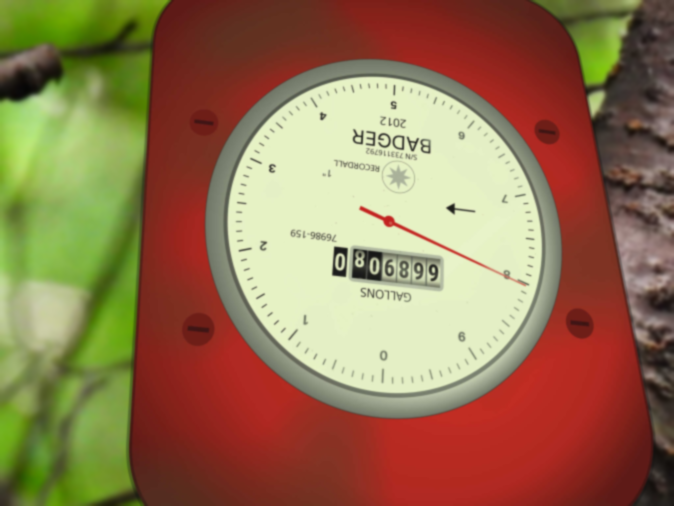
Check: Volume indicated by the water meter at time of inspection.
6689078.0 gal
